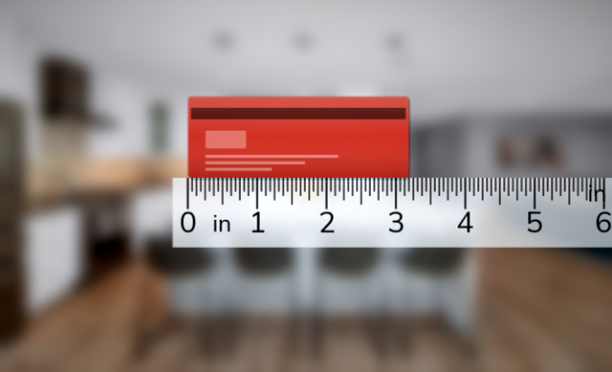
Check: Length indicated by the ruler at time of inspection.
3.1875 in
